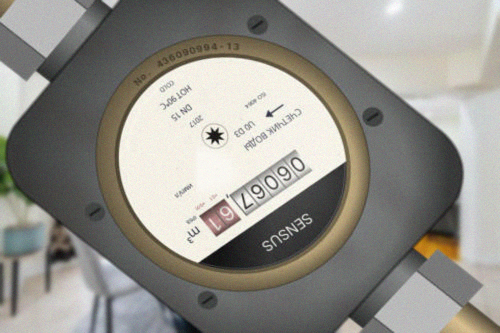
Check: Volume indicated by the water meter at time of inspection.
6067.61 m³
